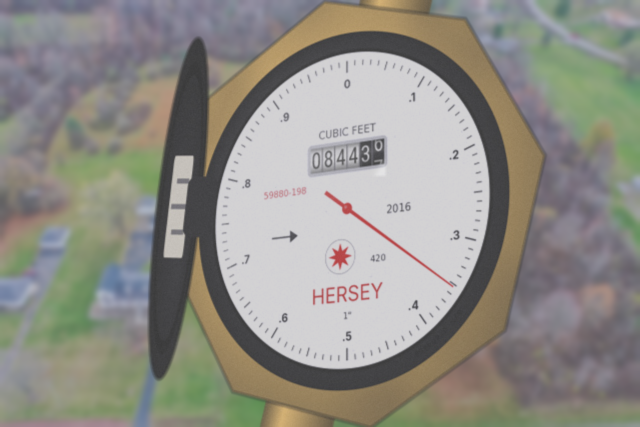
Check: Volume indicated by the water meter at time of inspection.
84436.35 ft³
